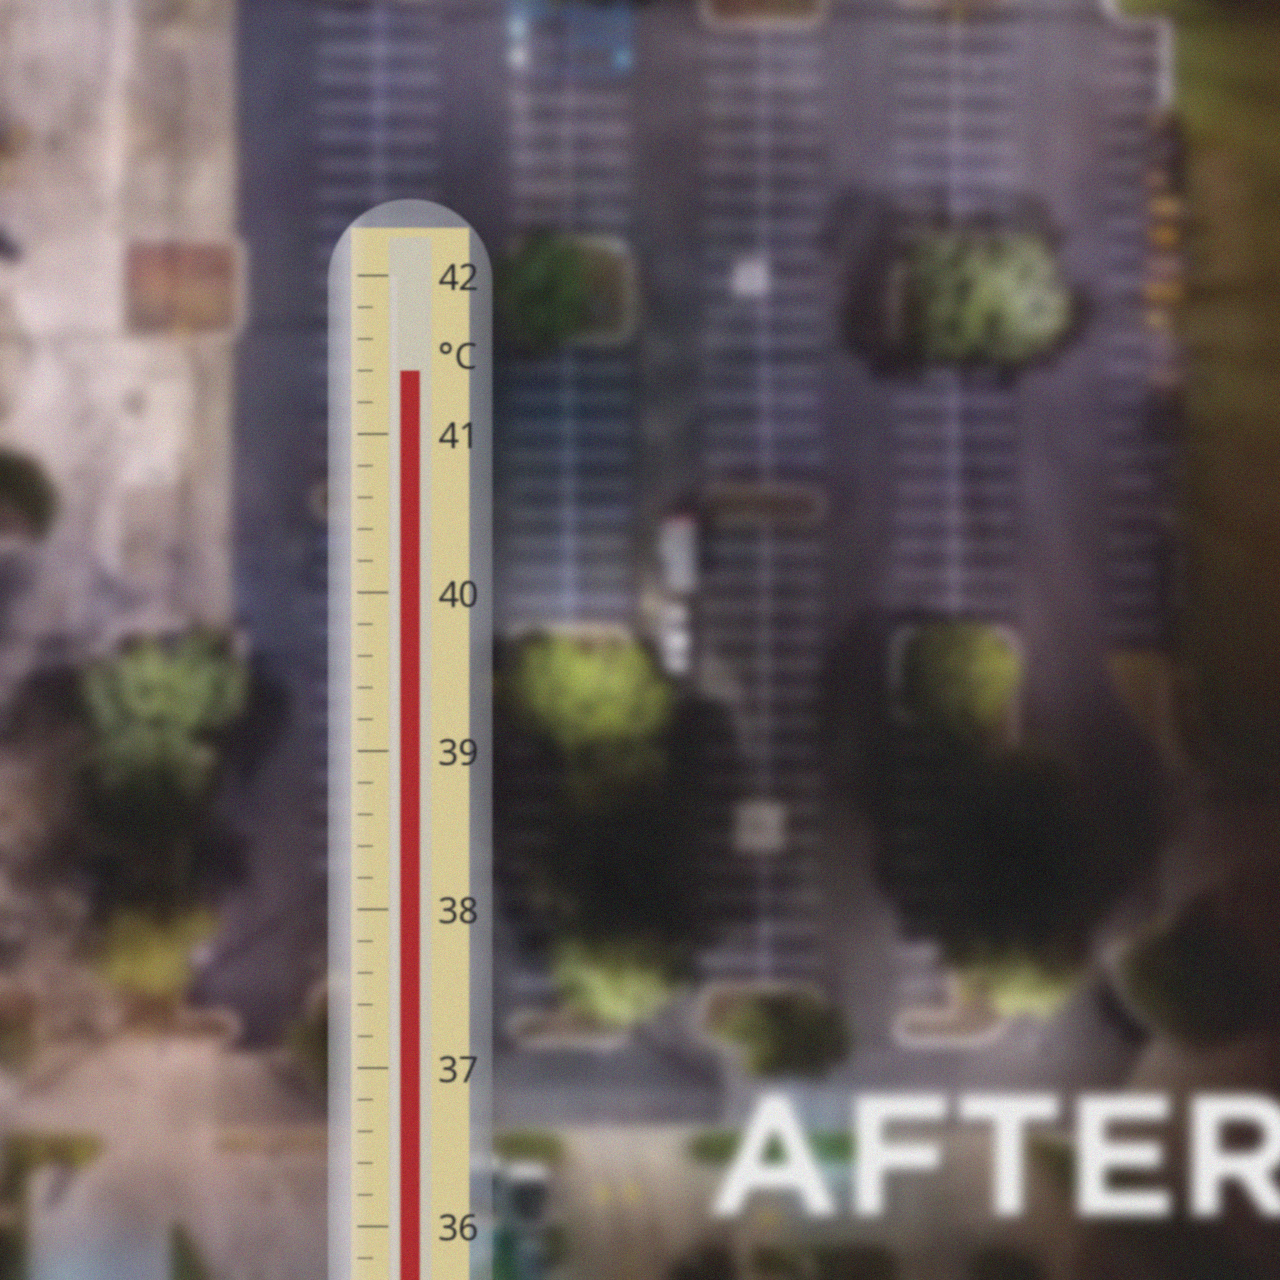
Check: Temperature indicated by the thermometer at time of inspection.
41.4 °C
